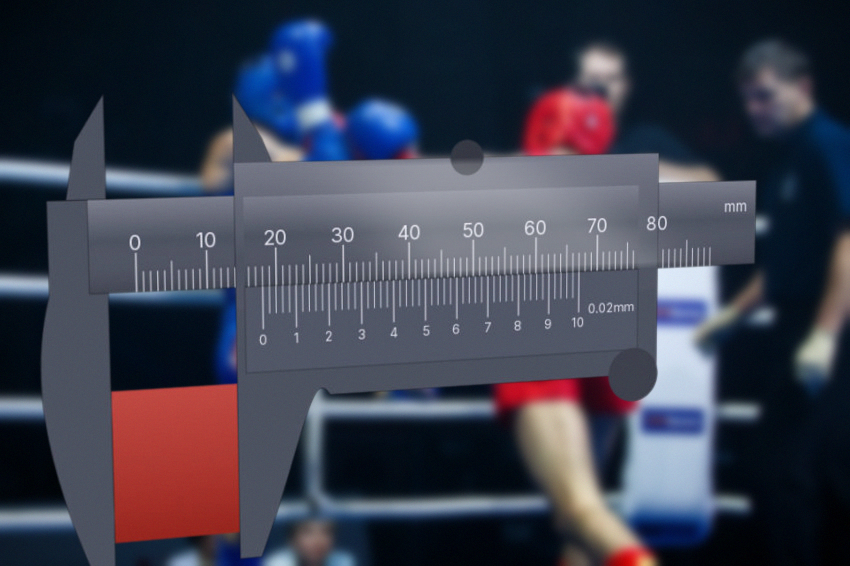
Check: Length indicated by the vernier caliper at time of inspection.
18.0 mm
